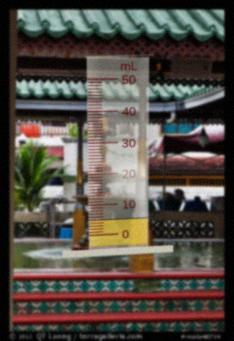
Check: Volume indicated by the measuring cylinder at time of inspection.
5 mL
